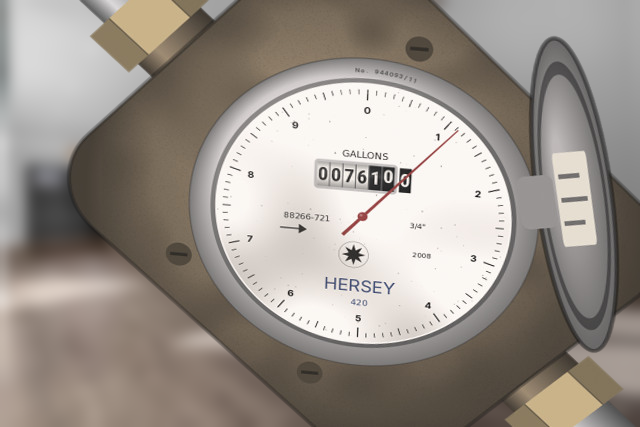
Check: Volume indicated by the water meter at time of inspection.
76101.1 gal
